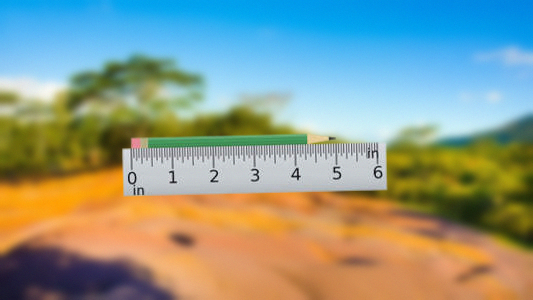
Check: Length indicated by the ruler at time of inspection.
5 in
